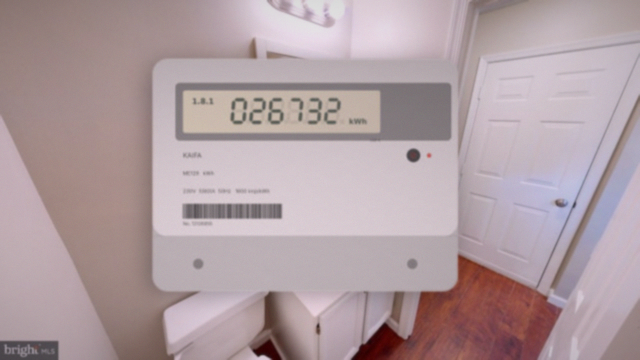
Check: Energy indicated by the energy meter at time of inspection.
26732 kWh
